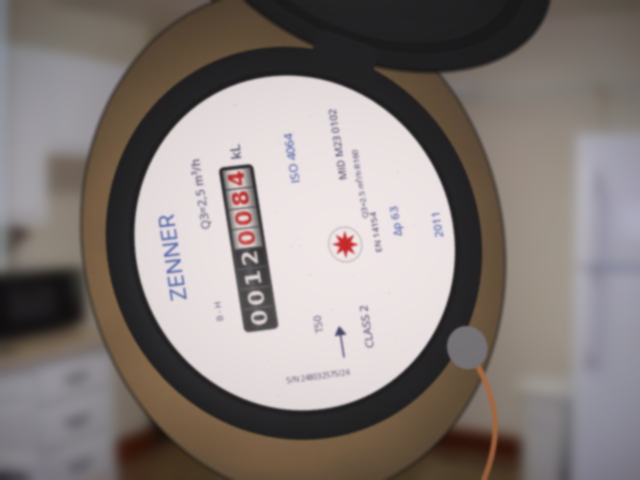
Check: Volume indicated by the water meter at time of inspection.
12.0084 kL
